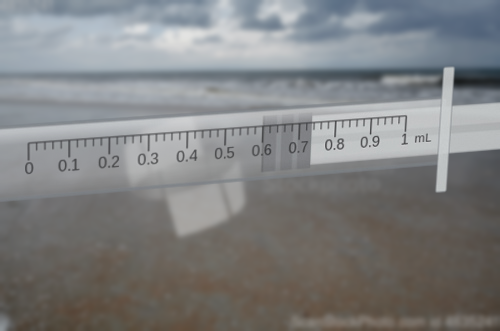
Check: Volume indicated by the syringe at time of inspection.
0.6 mL
